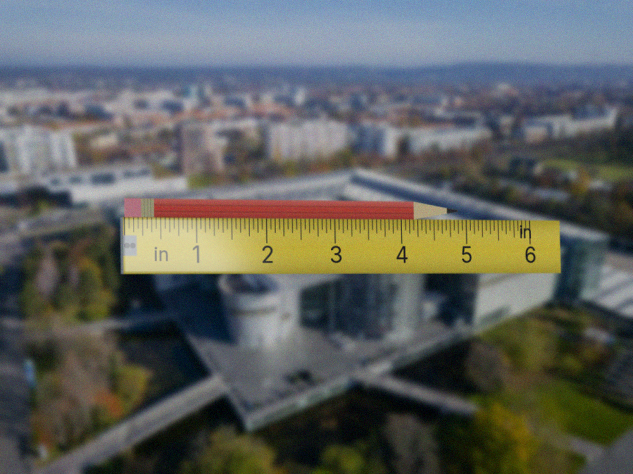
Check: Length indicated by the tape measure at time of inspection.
4.875 in
